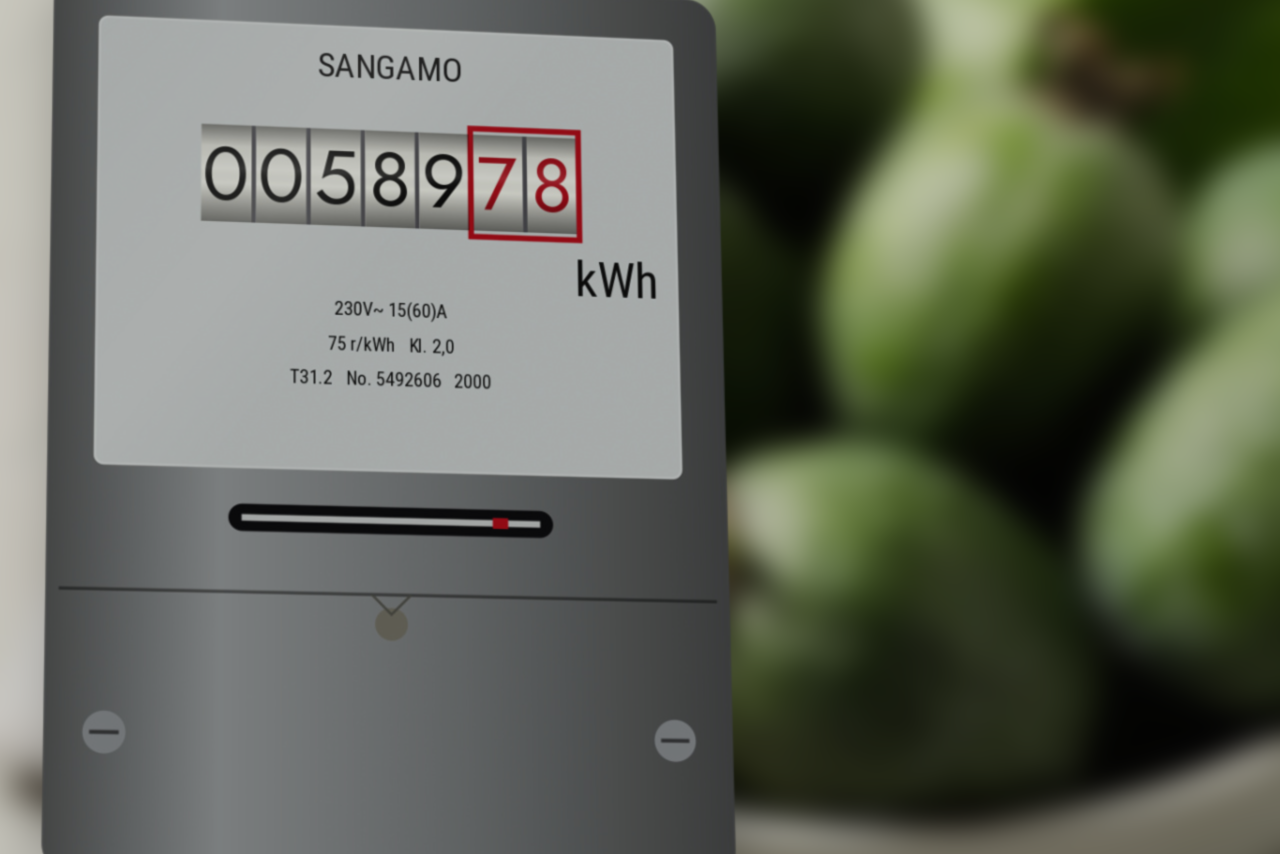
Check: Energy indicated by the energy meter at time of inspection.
589.78 kWh
